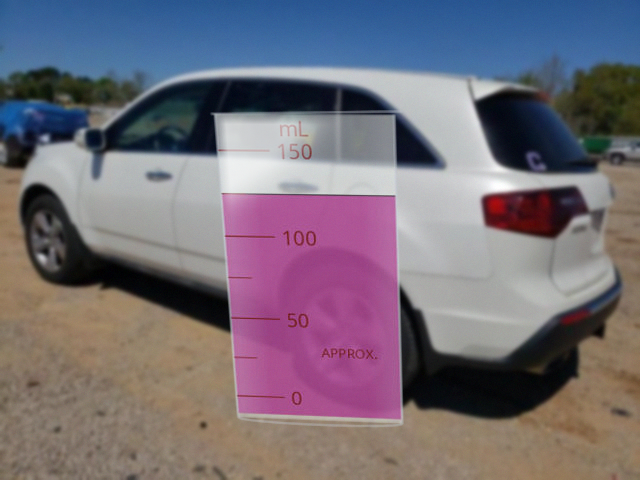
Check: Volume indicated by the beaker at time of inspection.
125 mL
